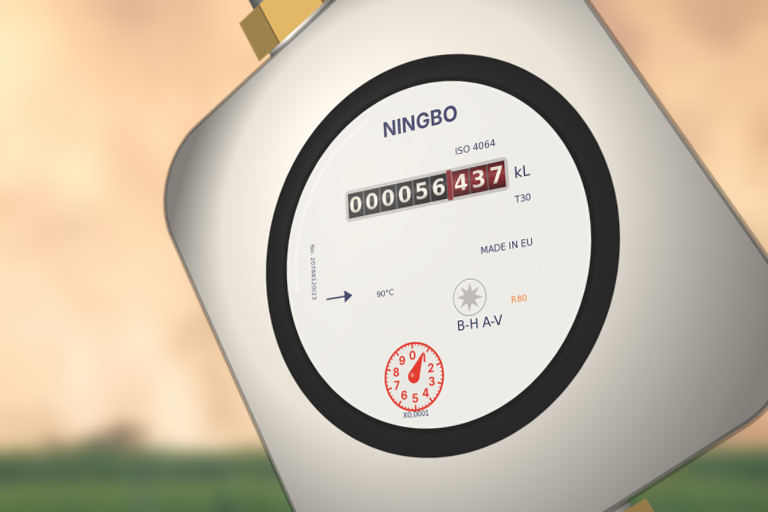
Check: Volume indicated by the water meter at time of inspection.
56.4370 kL
